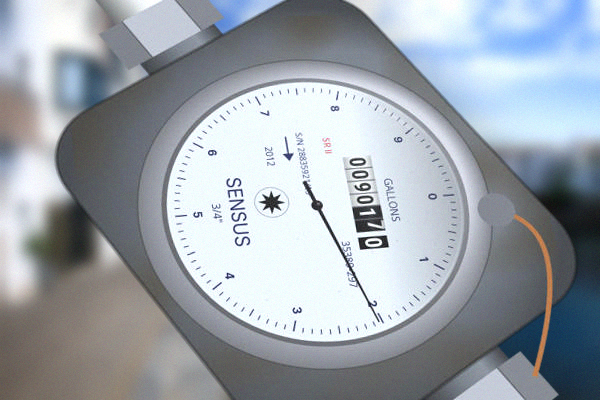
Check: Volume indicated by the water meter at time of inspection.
90172.0 gal
